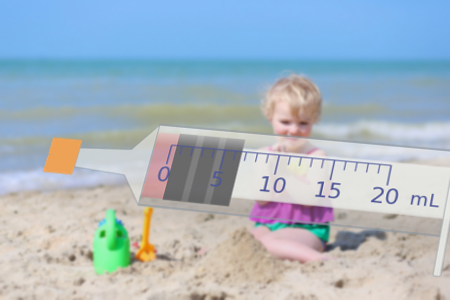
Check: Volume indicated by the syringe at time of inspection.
0.5 mL
